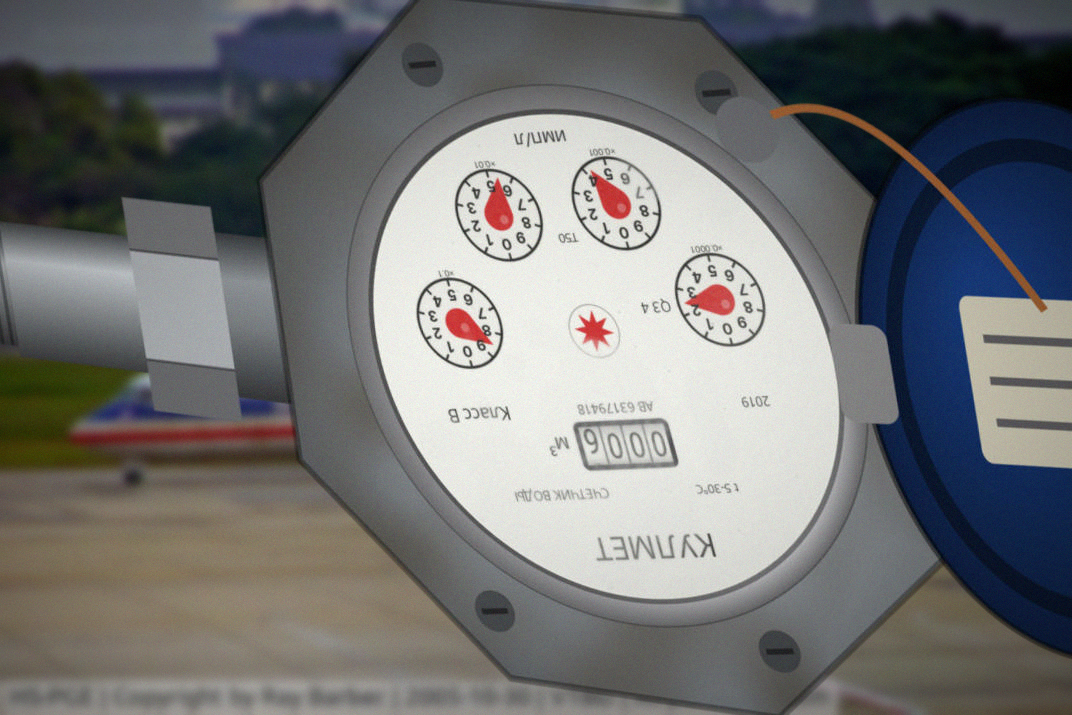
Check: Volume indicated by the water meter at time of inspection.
5.8542 m³
